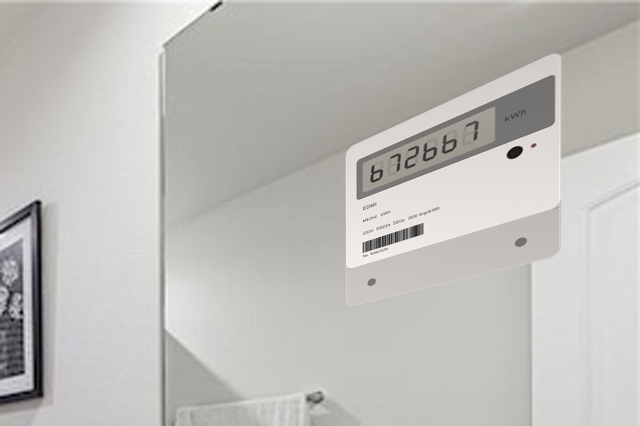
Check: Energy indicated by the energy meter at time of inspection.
672667 kWh
